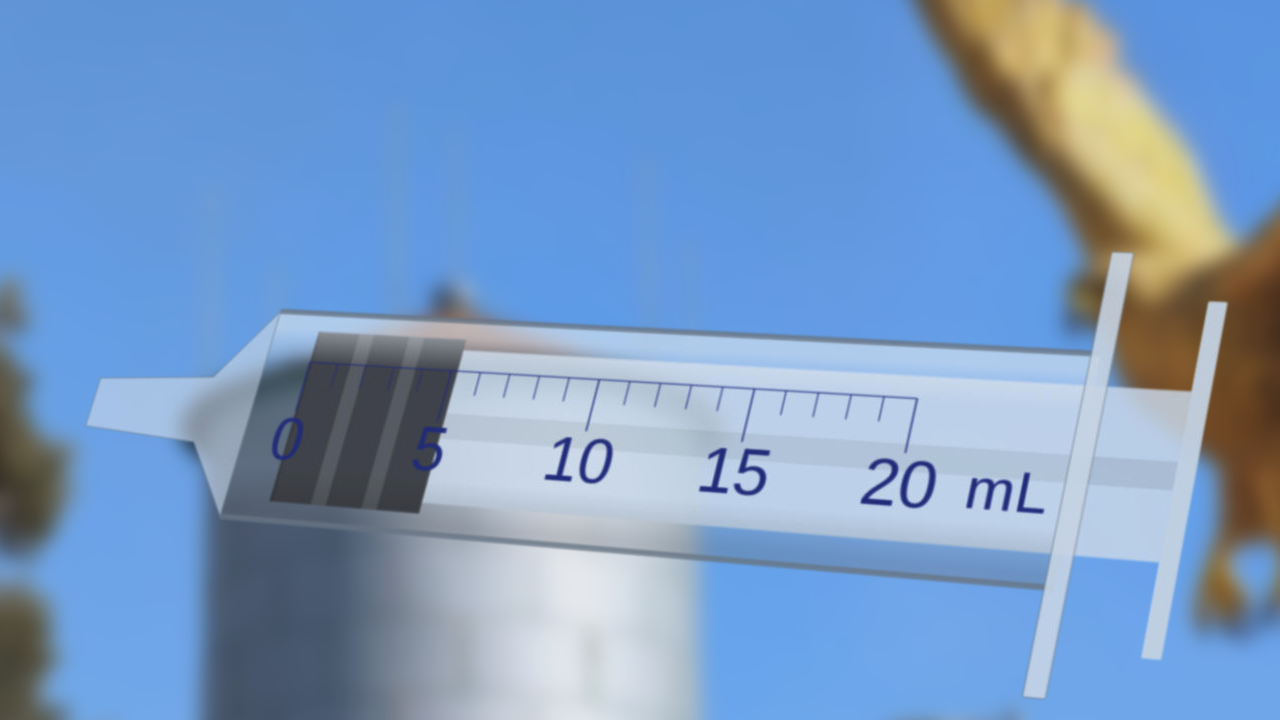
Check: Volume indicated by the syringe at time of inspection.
0 mL
